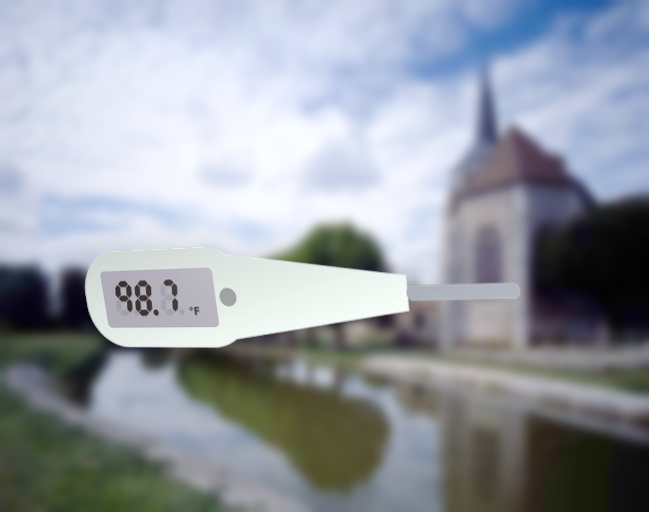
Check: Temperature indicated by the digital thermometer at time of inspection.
98.7 °F
